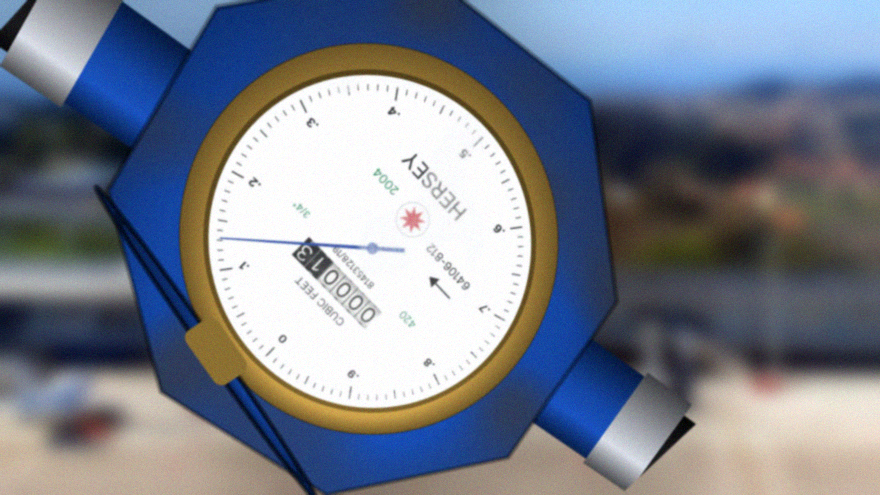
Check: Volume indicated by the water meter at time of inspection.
13.13 ft³
